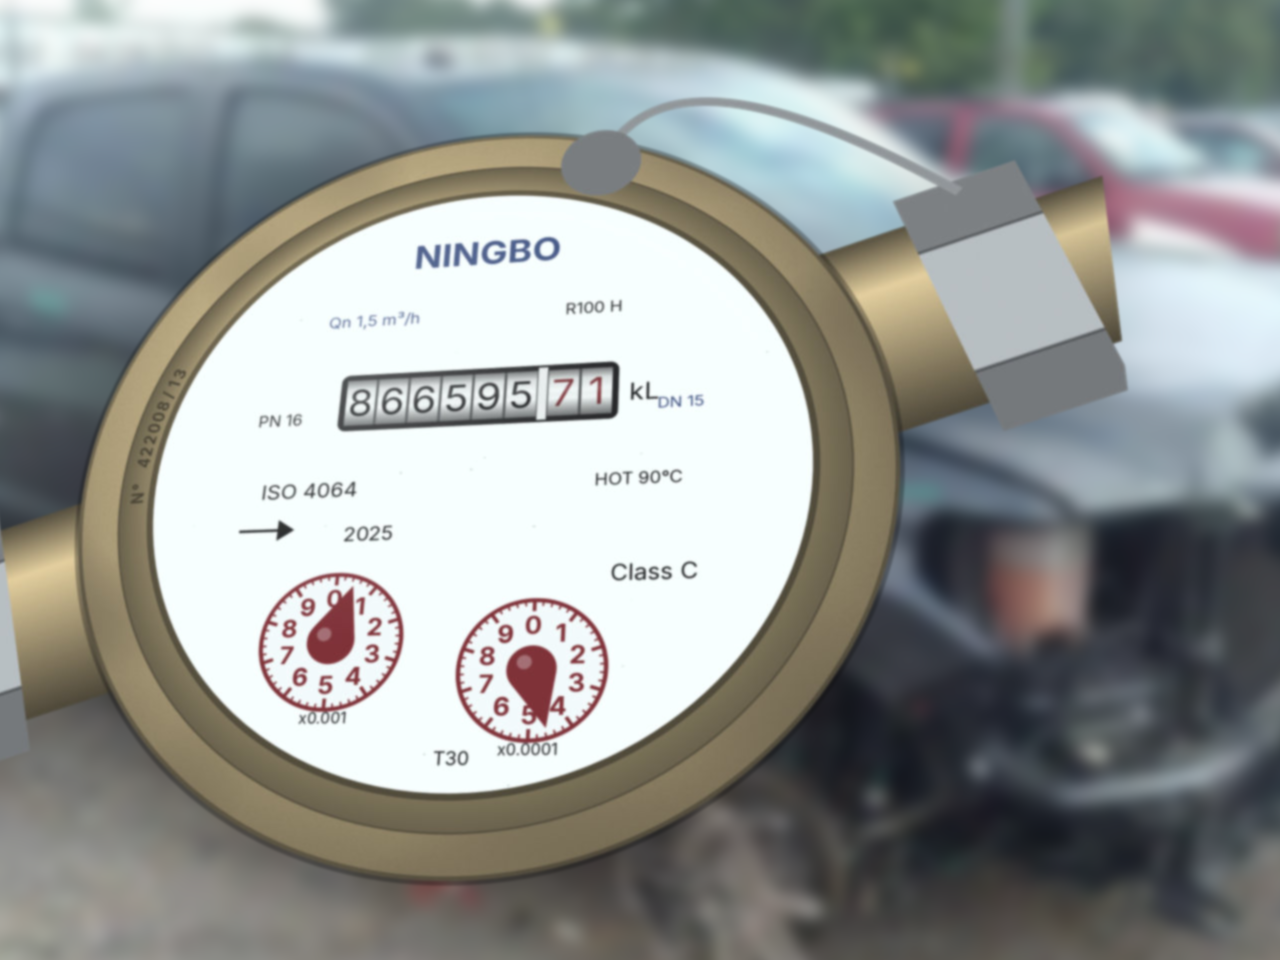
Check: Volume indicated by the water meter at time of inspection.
866595.7104 kL
